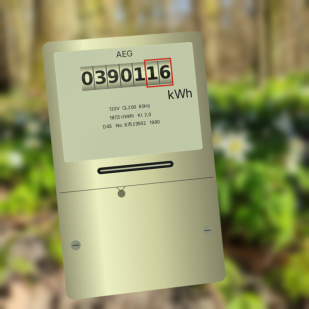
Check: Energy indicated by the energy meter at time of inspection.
3901.16 kWh
